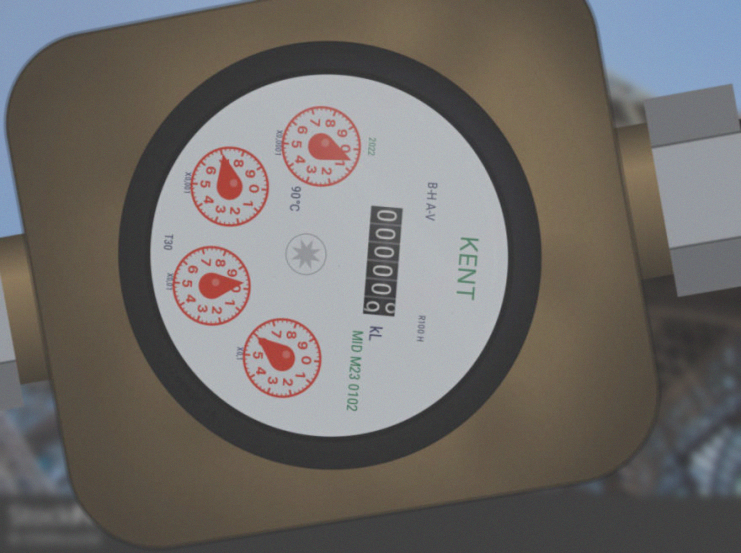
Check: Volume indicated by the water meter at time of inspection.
8.5970 kL
